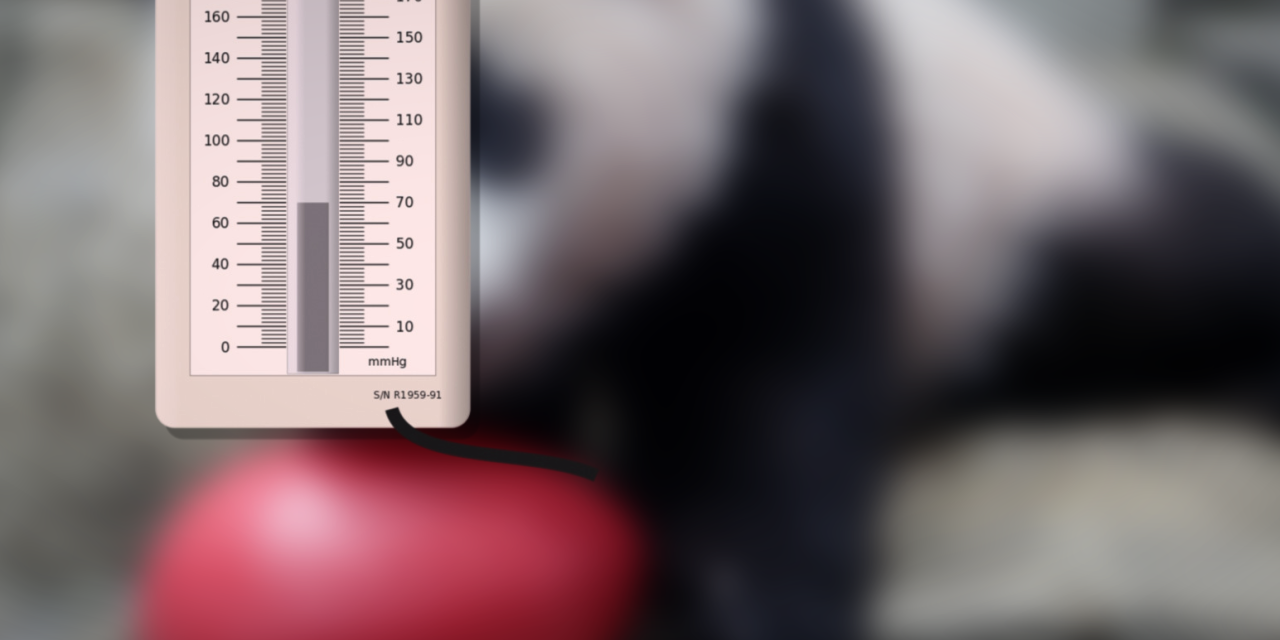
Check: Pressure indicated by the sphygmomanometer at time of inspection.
70 mmHg
